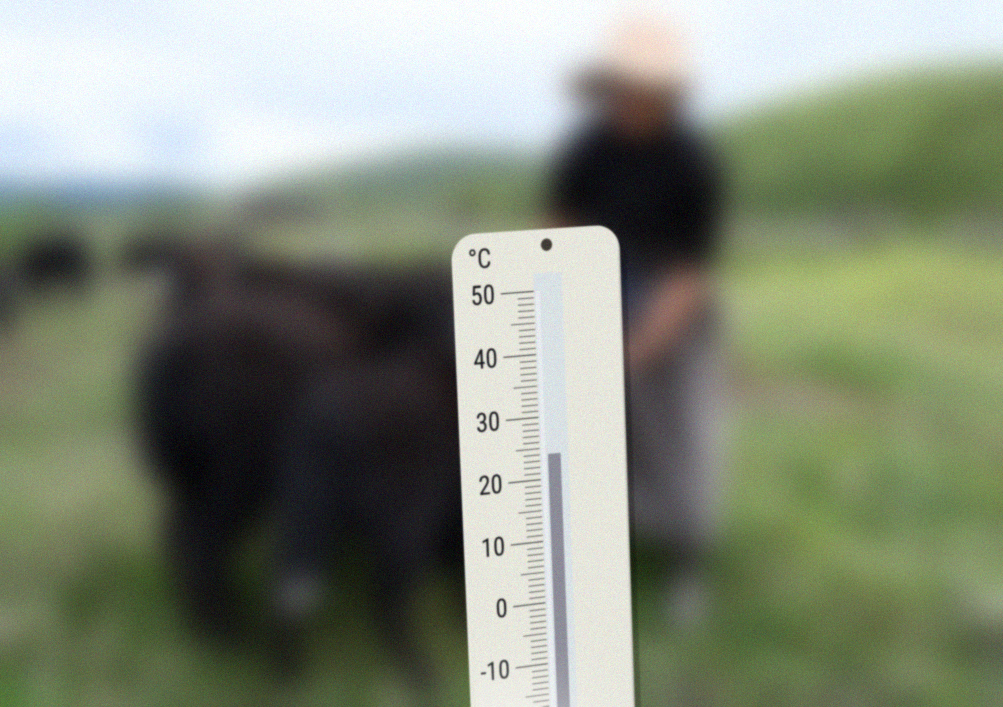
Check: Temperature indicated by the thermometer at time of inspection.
24 °C
